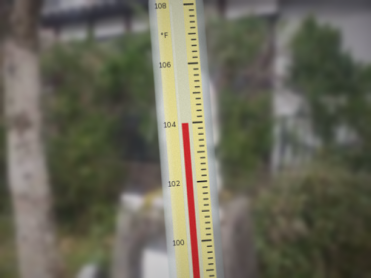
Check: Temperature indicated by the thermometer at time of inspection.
104 °F
